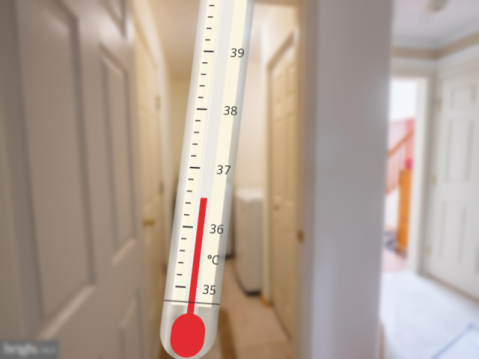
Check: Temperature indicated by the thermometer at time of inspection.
36.5 °C
